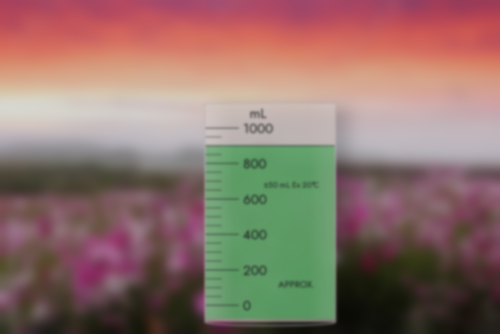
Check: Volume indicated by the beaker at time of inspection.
900 mL
